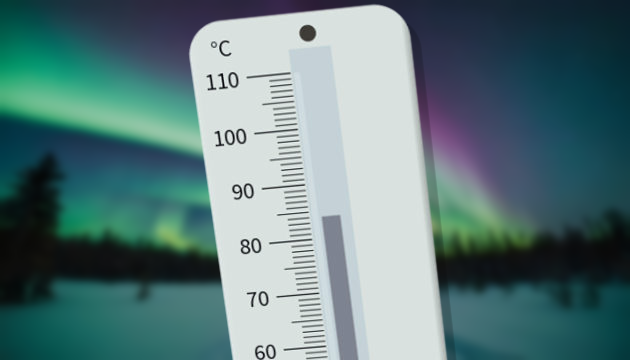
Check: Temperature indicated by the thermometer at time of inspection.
84 °C
